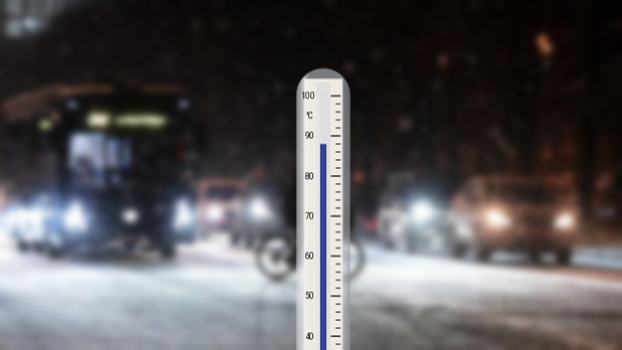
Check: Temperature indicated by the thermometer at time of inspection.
88 °C
